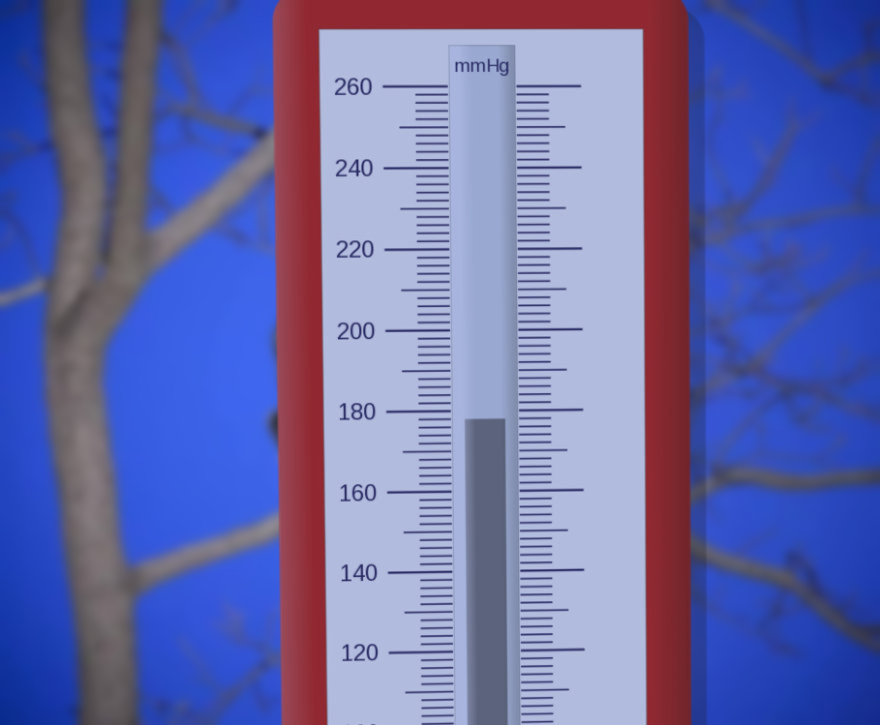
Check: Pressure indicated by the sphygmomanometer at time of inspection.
178 mmHg
